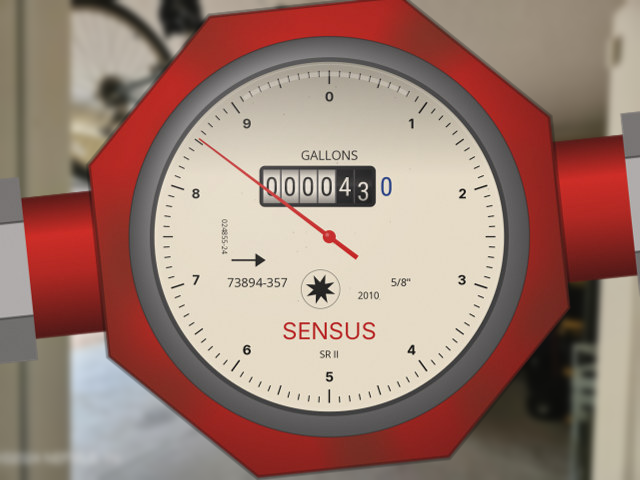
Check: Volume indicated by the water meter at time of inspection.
428.5 gal
